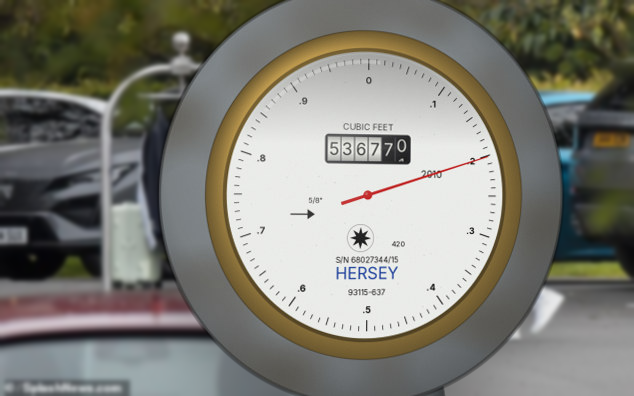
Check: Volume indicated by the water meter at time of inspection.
536770.20 ft³
